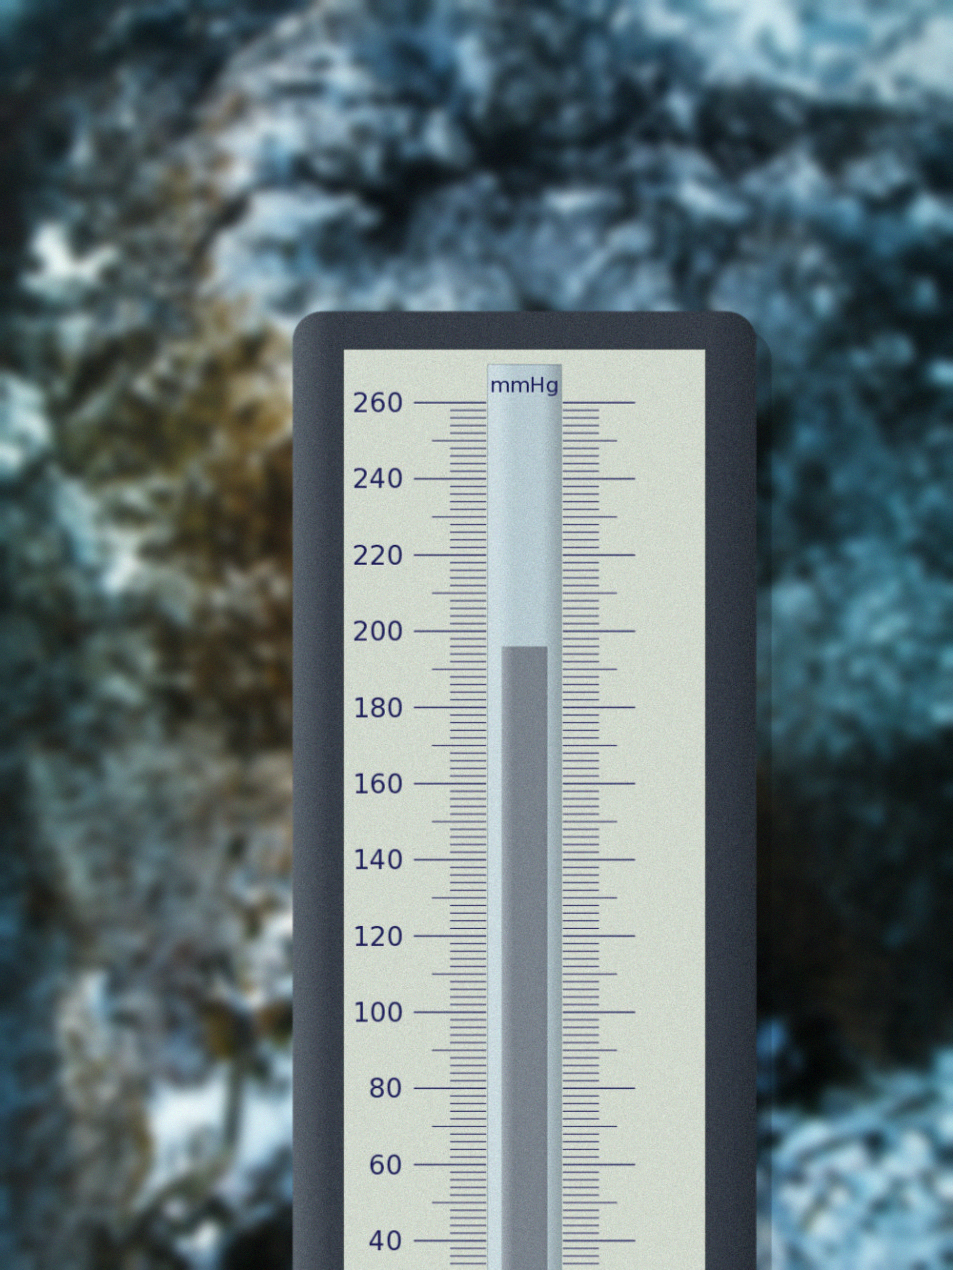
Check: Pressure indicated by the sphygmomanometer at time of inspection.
196 mmHg
